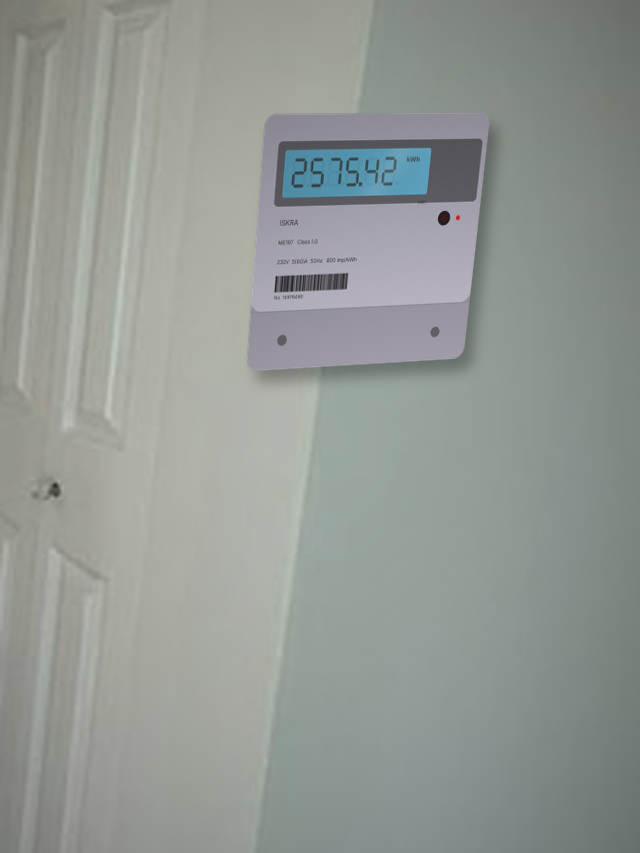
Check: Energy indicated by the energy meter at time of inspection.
2575.42 kWh
